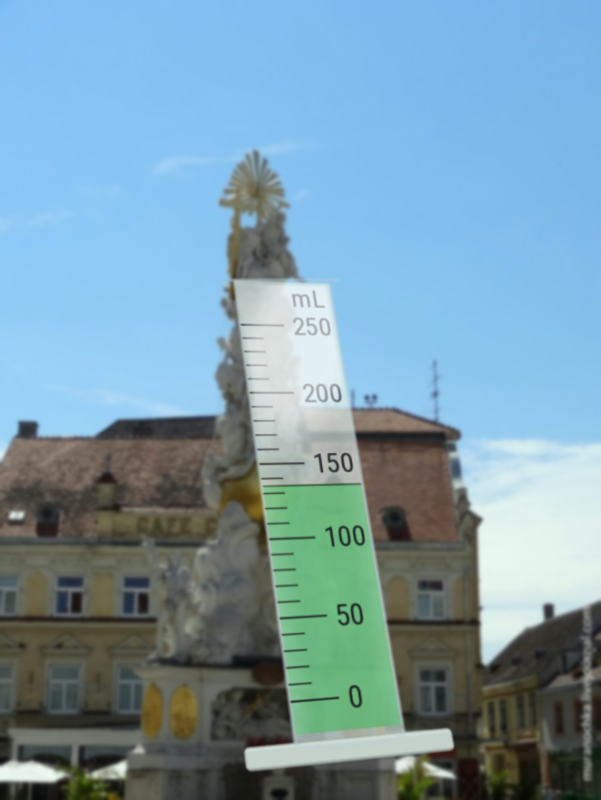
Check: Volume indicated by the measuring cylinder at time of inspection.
135 mL
